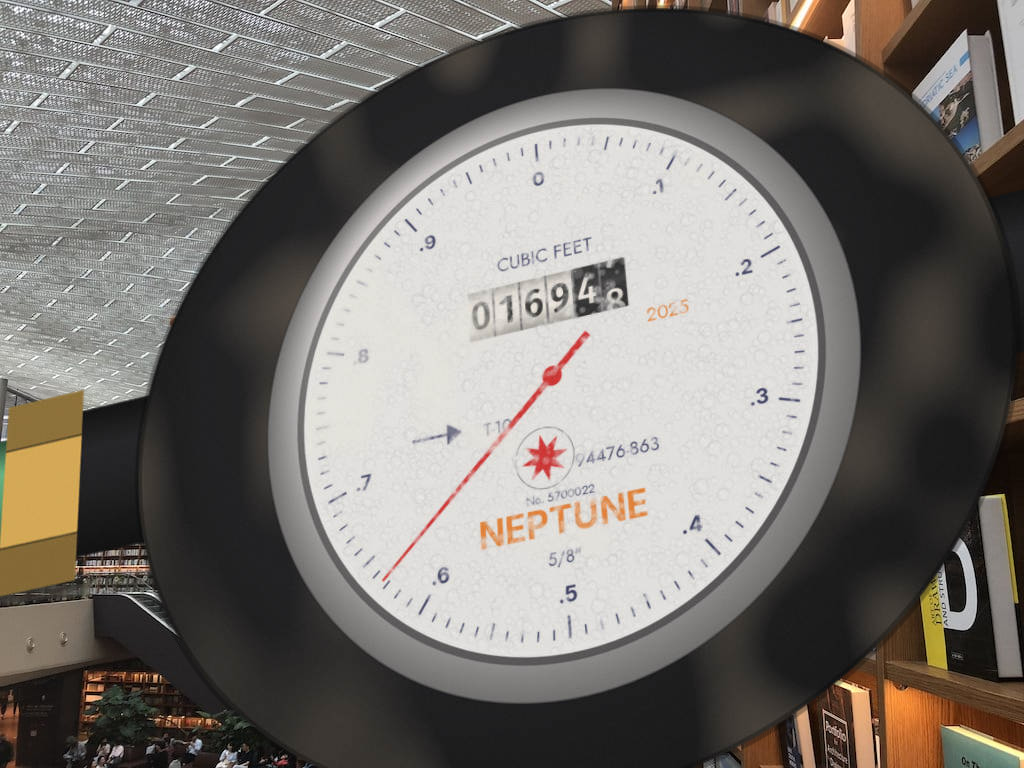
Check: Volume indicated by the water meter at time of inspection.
16947.63 ft³
